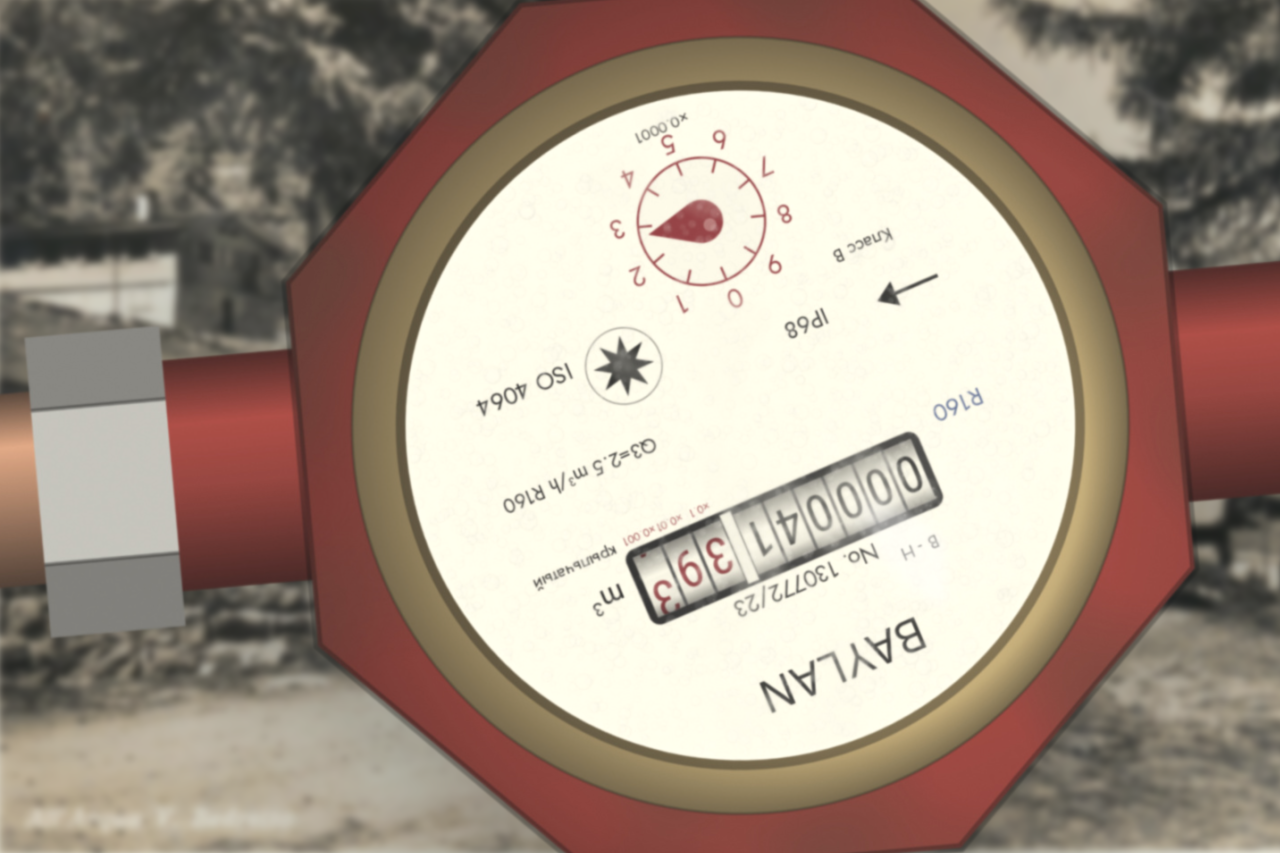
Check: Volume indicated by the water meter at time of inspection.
41.3932 m³
